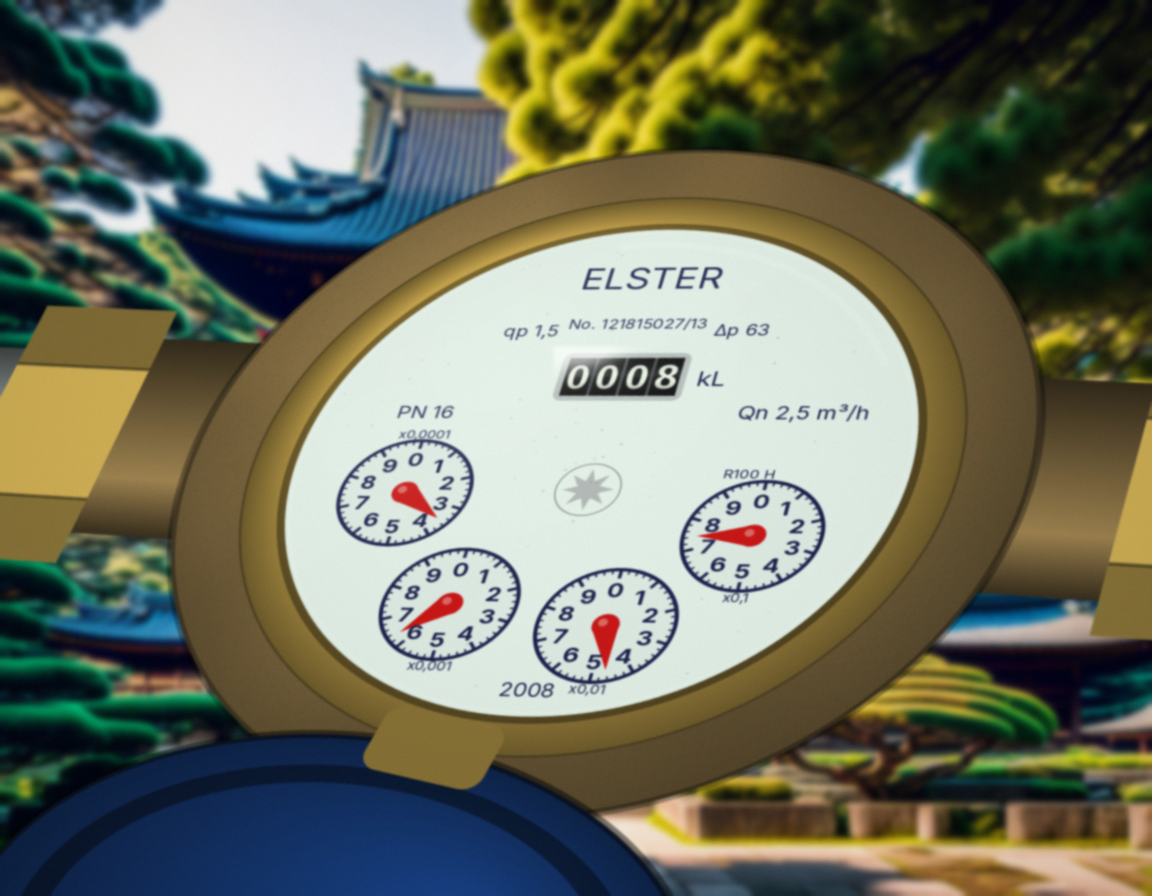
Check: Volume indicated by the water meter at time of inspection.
8.7463 kL
